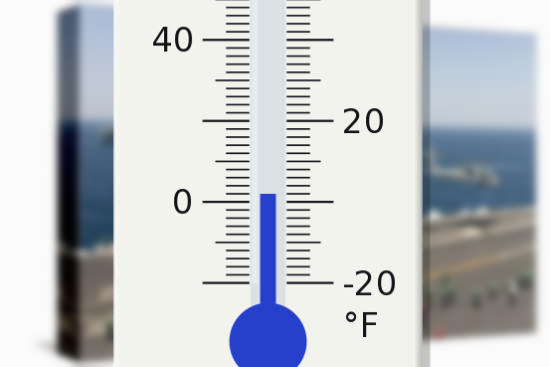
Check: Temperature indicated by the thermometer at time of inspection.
2 °F
